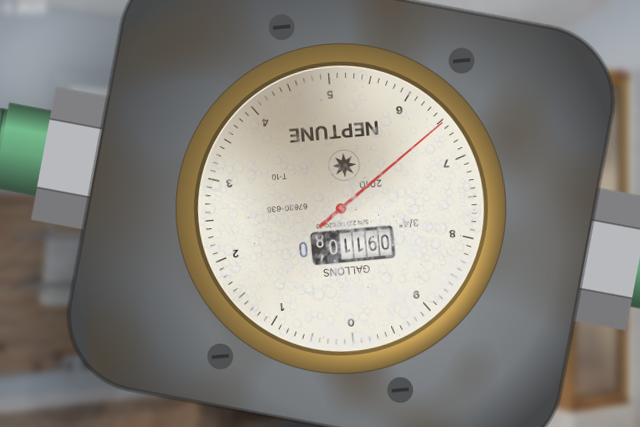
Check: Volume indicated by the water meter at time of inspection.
911076.5 gal
